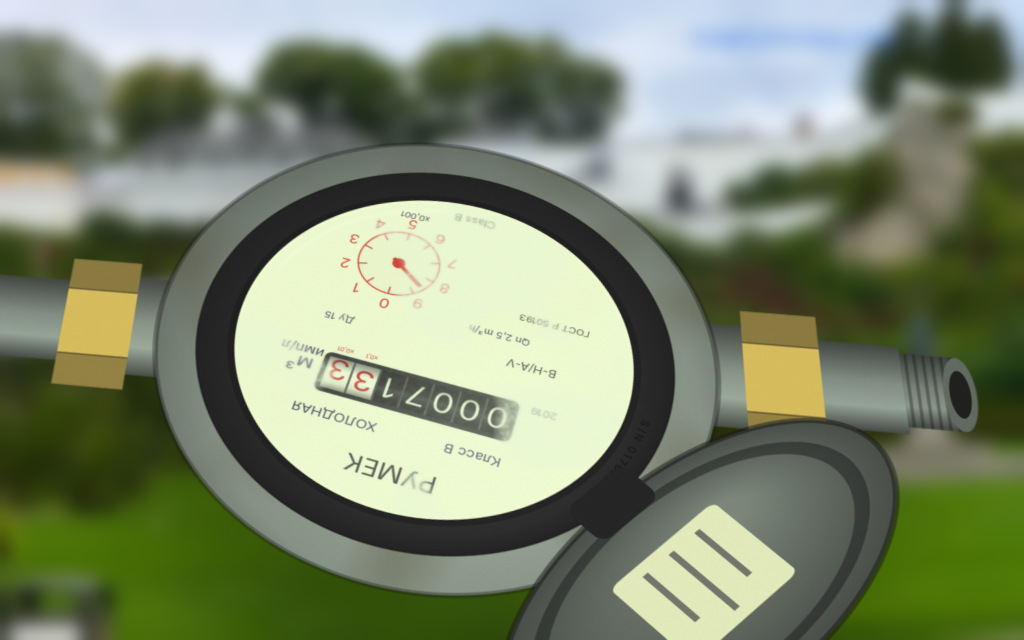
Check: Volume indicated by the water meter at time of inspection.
71.328 m³
